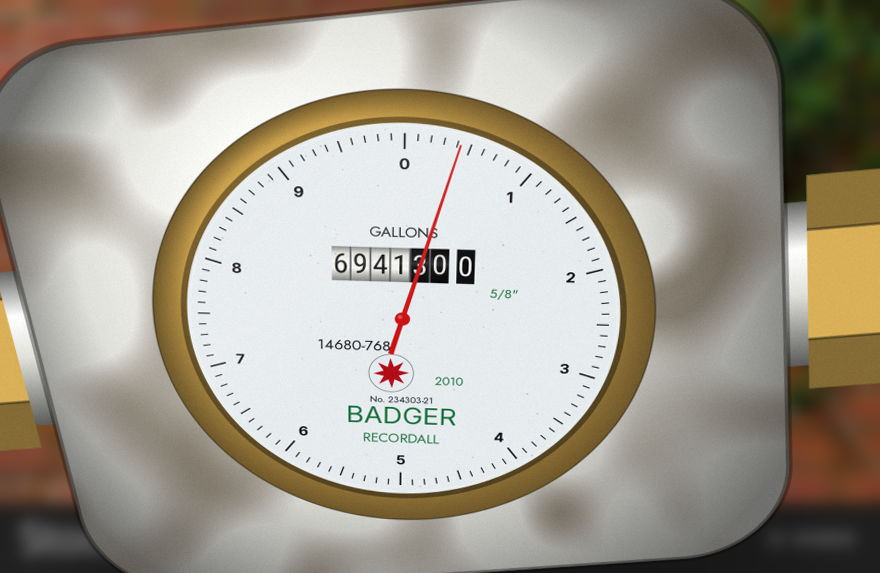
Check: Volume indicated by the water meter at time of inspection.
6941300.4 gal
